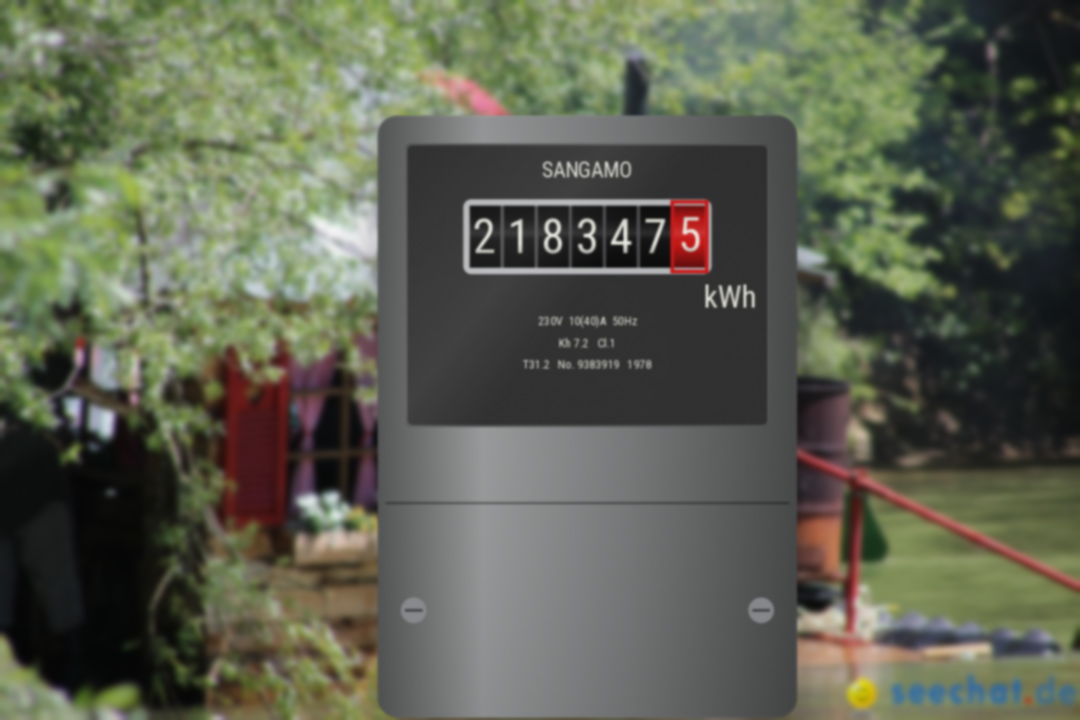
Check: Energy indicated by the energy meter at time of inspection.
218347.5 kWh
